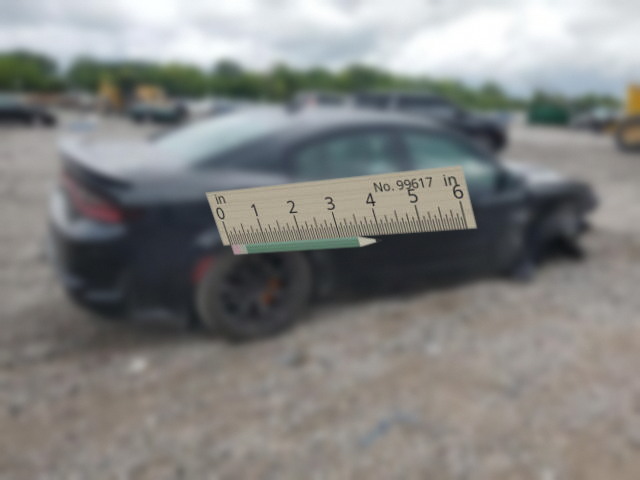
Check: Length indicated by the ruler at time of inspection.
4 in
